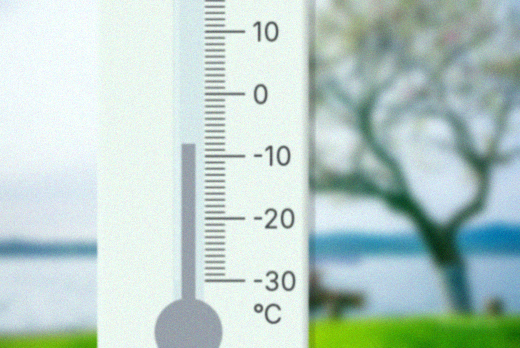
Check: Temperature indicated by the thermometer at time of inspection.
-8 °C
